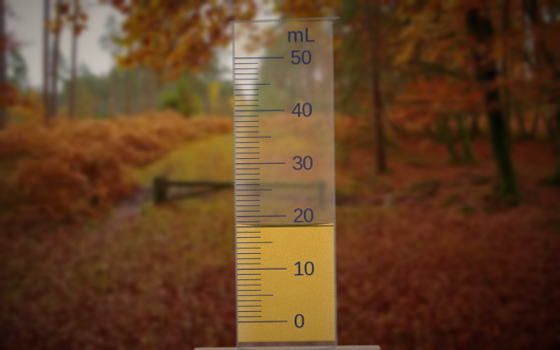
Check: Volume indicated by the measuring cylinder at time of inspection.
18 mL
